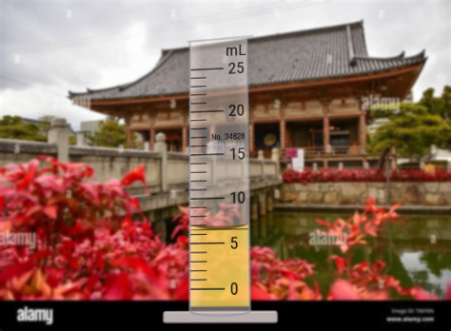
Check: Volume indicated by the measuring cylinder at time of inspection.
6.5 mL
